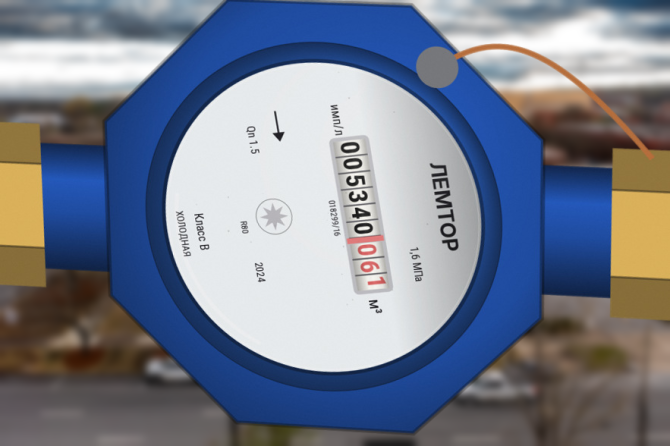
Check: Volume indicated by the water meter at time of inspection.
5340.061 m³
